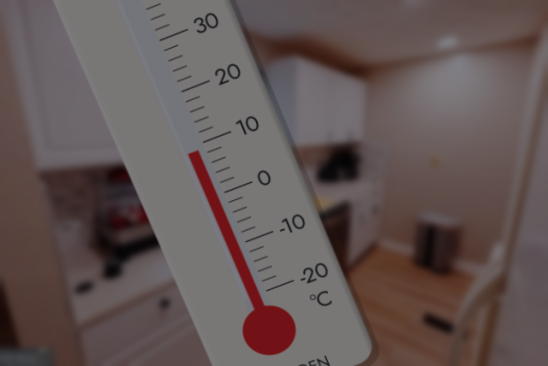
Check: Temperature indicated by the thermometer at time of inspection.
9 °C
